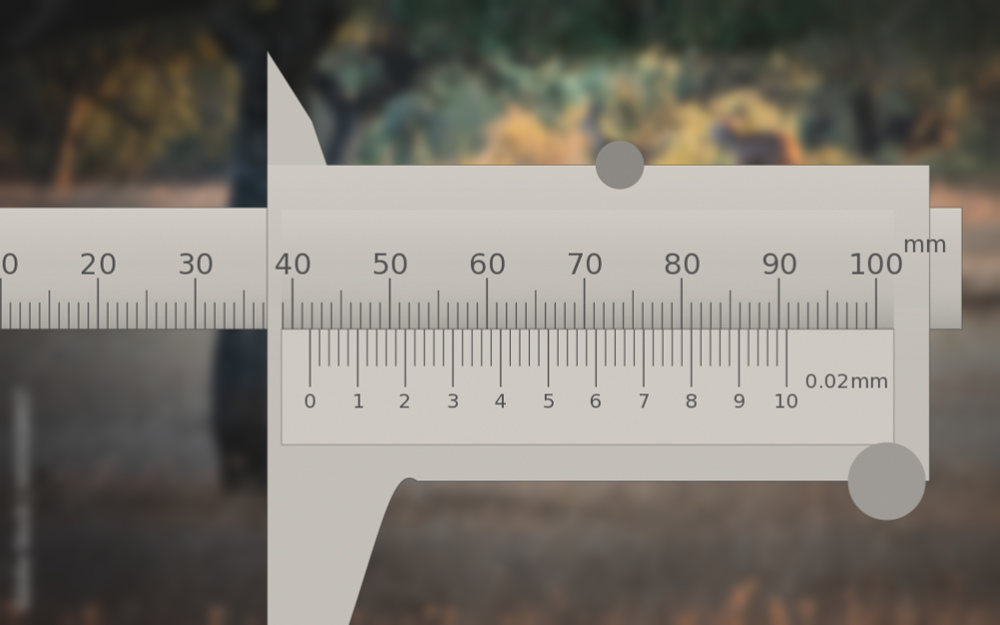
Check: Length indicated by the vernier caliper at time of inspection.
41.8 mm
